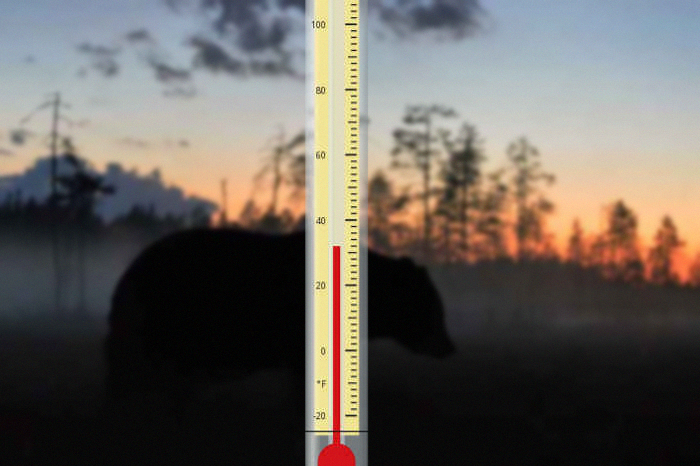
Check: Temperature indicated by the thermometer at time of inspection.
32 °F
